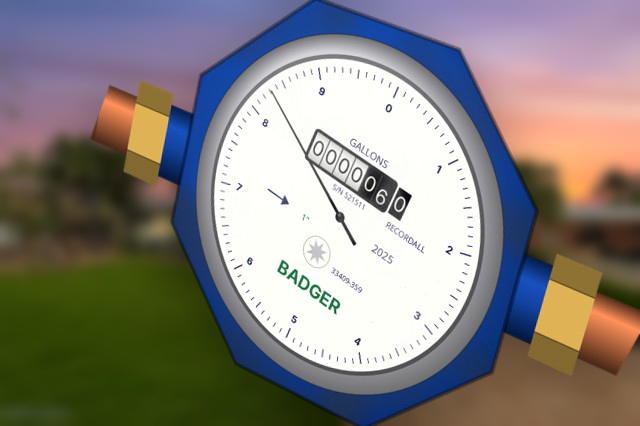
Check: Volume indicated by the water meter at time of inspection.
58.3 gal
